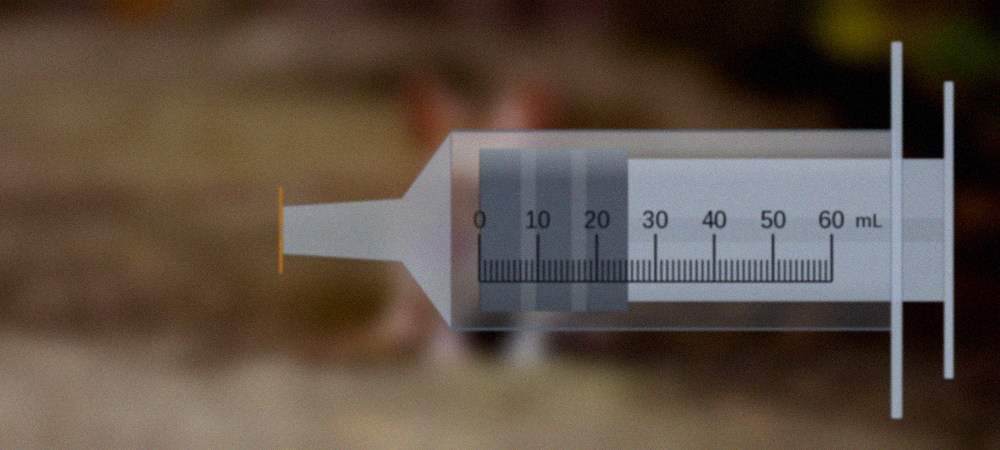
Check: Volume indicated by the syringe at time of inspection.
0 mL
